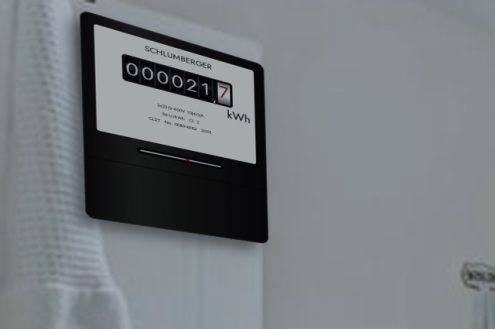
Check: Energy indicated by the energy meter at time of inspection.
21.7 kWh
